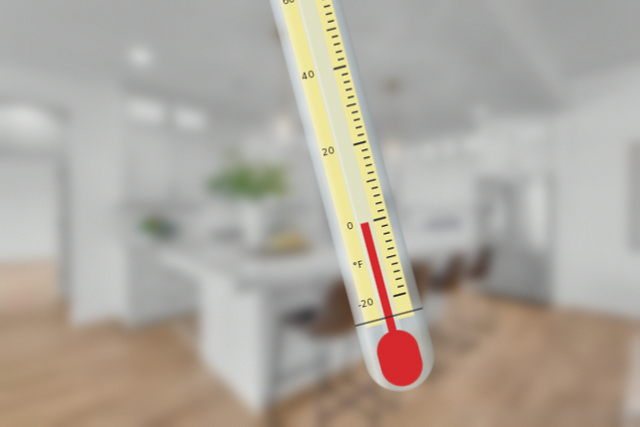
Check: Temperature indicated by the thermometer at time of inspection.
0 °F
